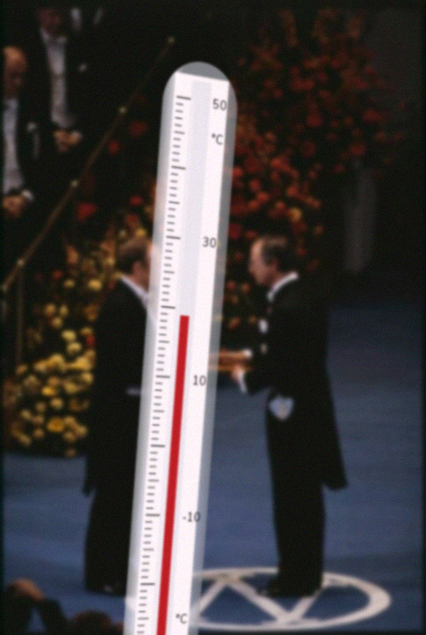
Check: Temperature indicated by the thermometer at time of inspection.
19 °C
